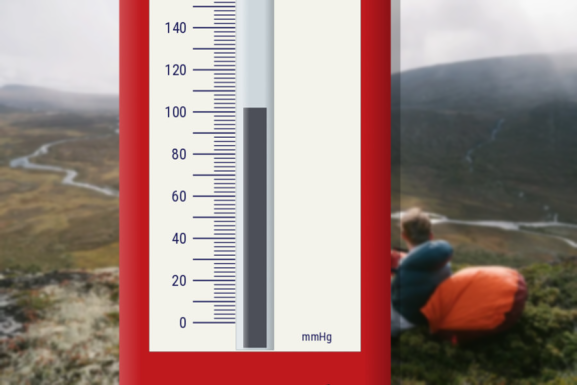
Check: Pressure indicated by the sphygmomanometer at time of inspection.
102 mmHg
